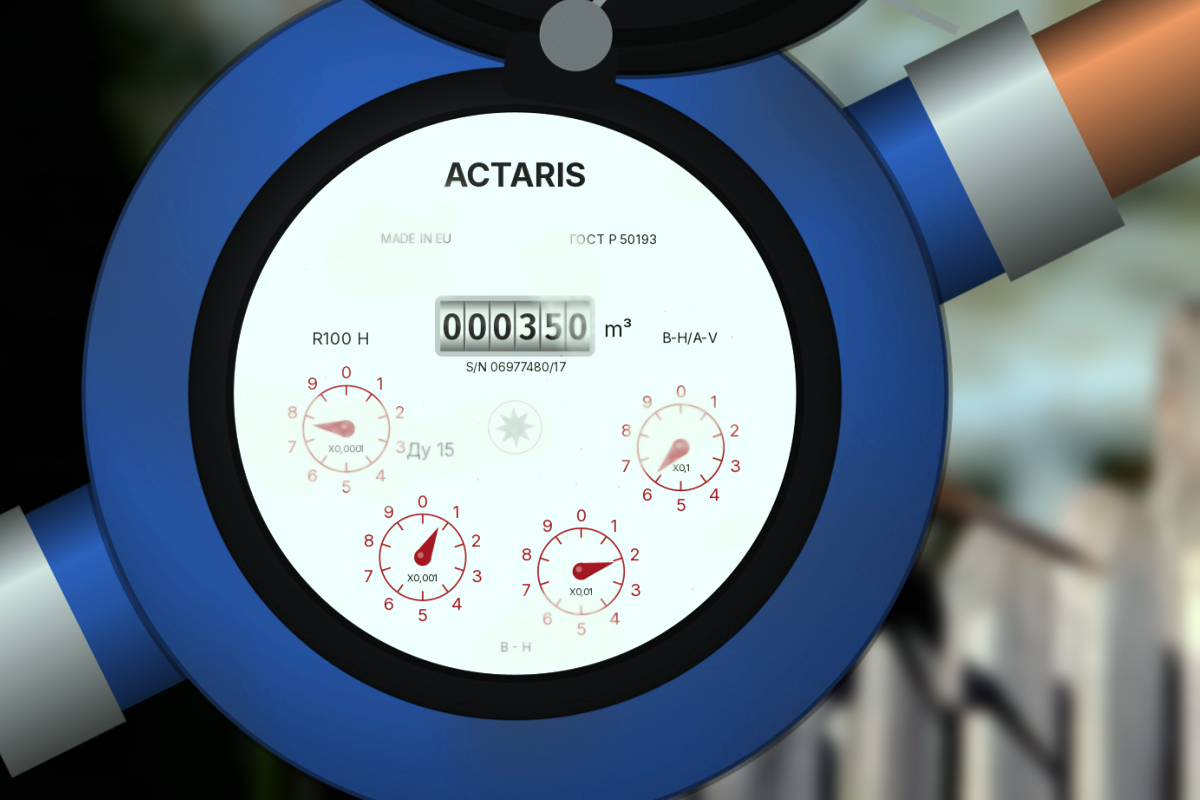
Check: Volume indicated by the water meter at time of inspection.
350.6207 m³
